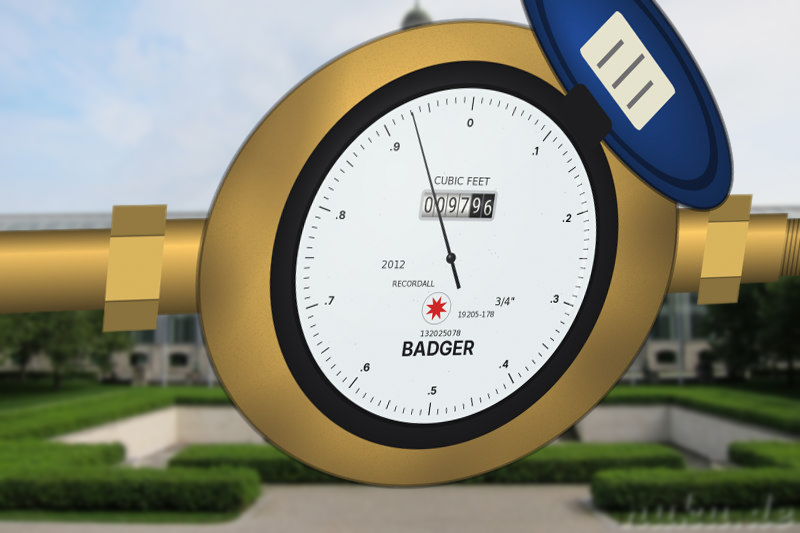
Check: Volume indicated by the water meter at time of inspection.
9795.93 ft³
